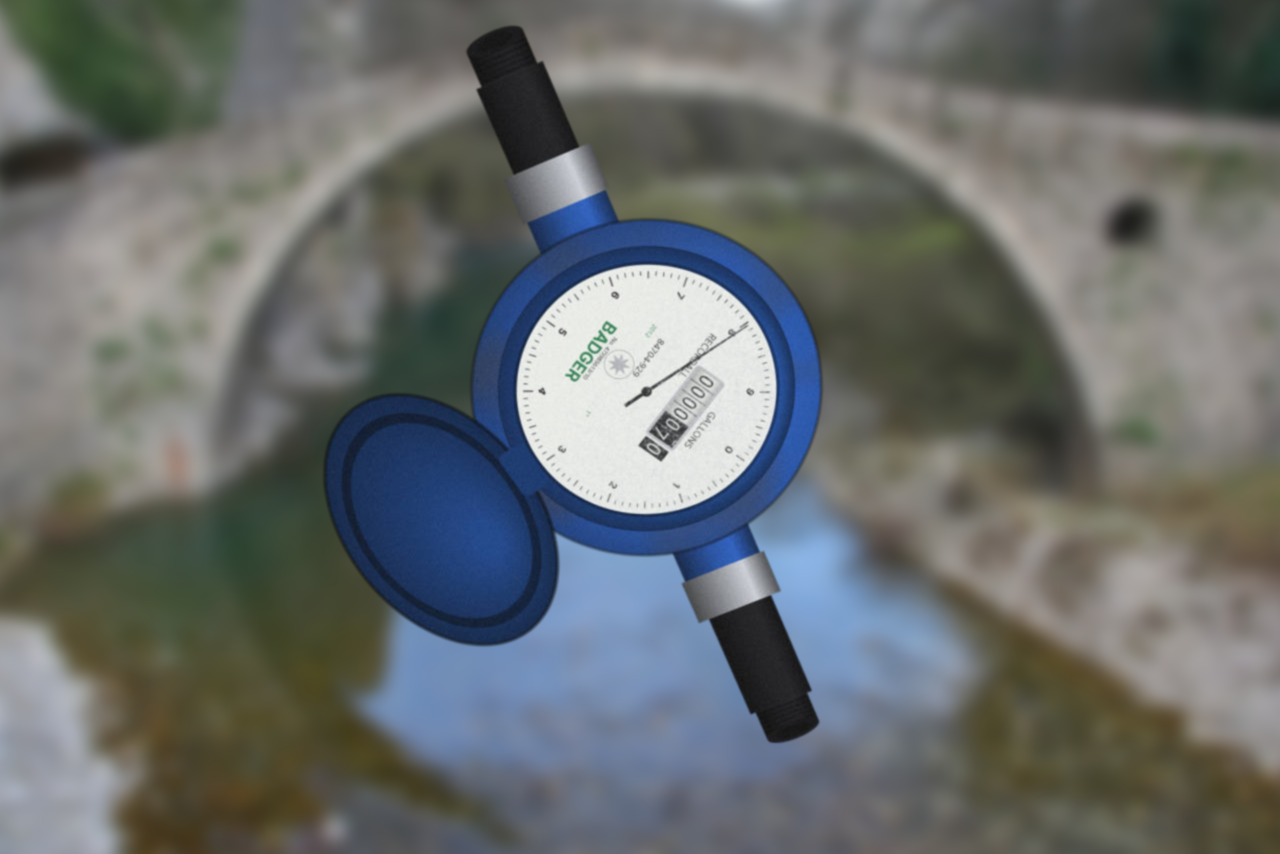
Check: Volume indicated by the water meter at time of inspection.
68.0 gal
